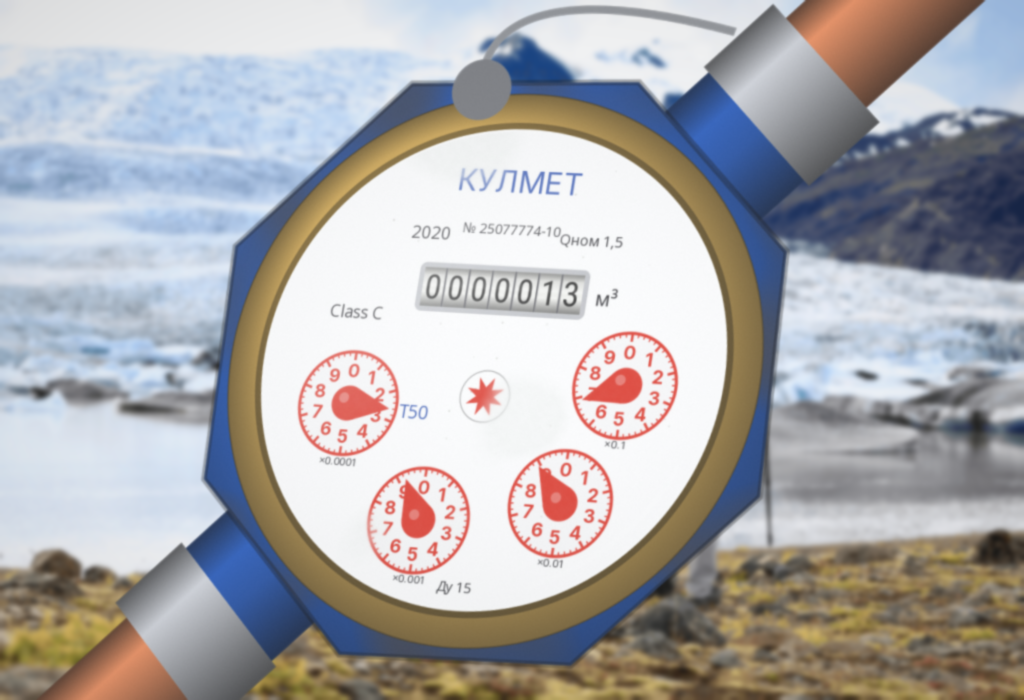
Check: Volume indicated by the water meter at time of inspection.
13.6892 m³
